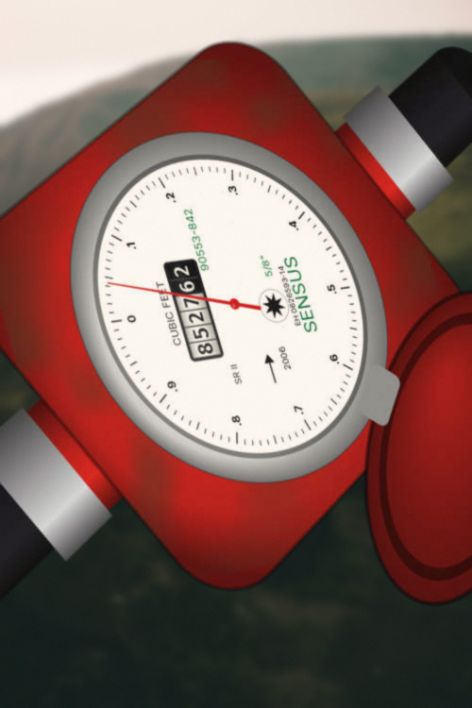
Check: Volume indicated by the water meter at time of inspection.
852762.04 ft³
